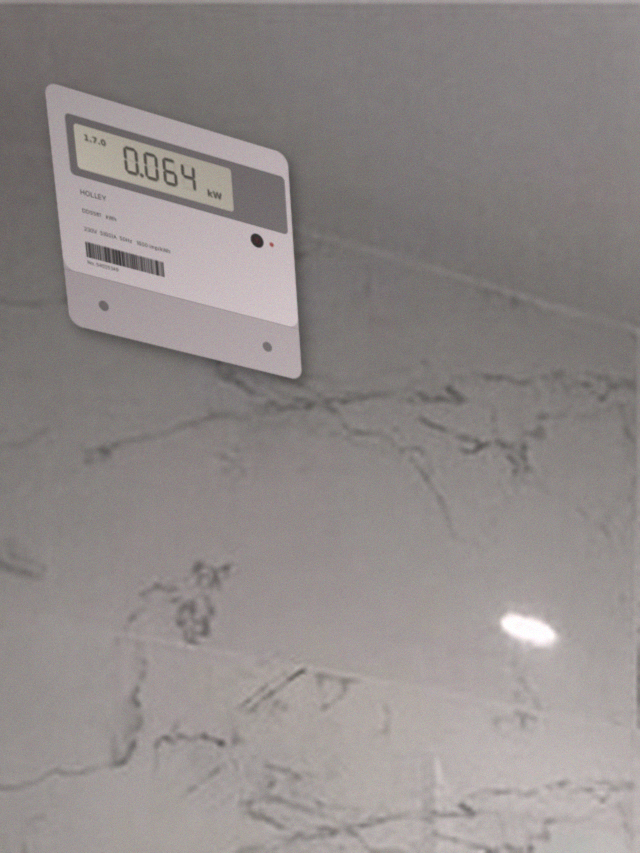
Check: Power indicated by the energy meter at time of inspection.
0.064 kW
